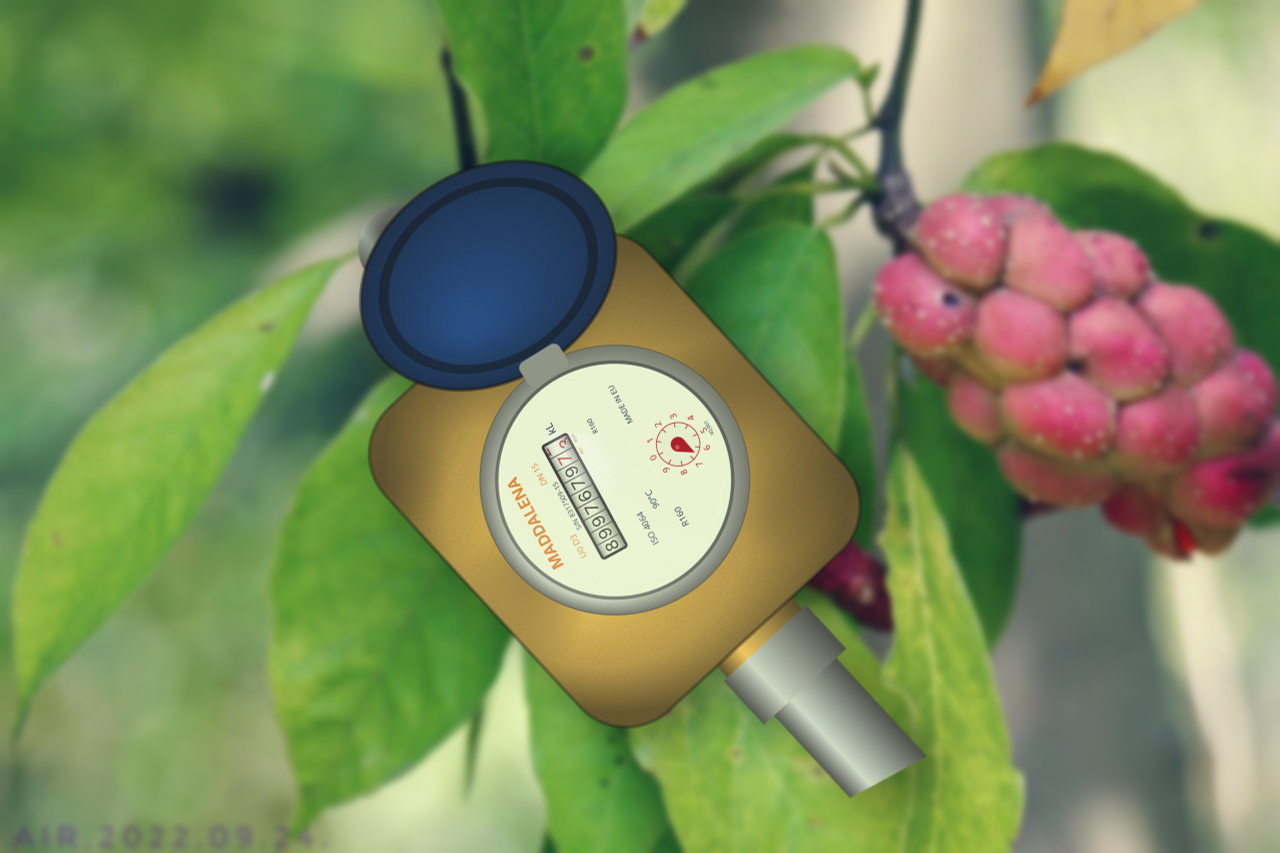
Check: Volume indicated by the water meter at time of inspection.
8997679.726 kL
